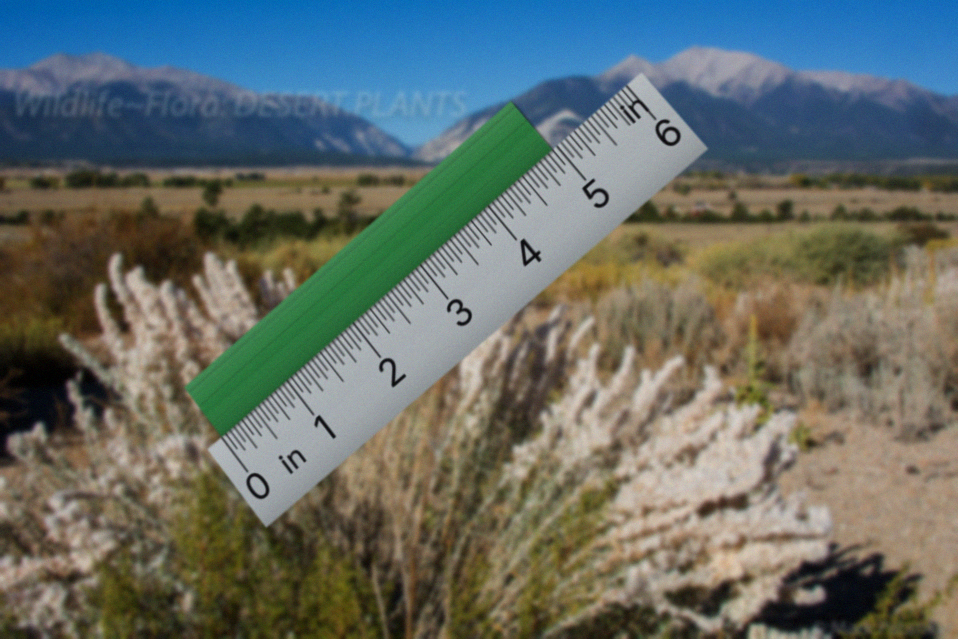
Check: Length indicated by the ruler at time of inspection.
4.9375 in
